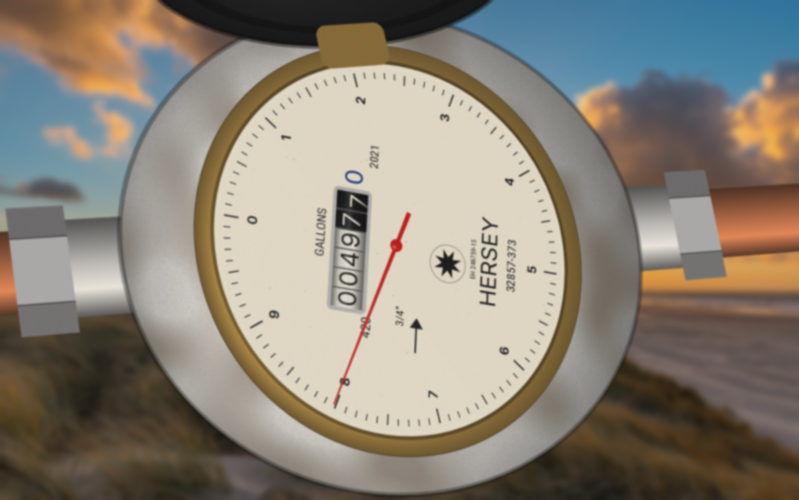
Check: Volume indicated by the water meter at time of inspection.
49768.0 gal
